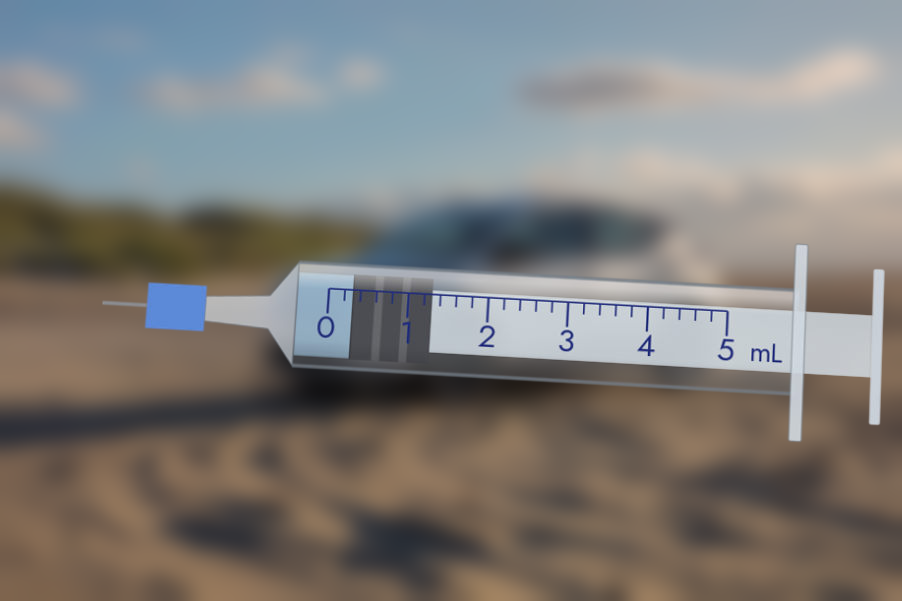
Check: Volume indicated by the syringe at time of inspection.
0.3 mL
